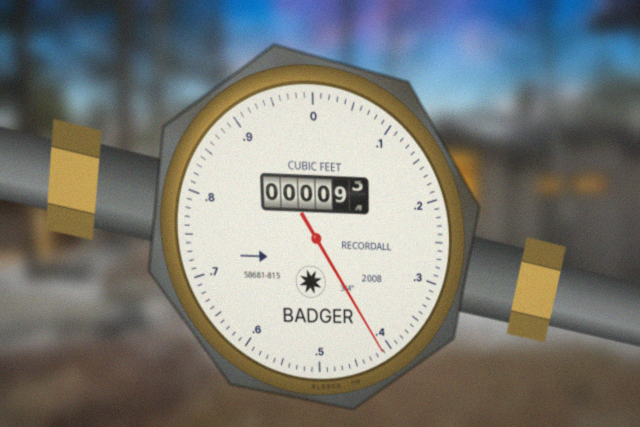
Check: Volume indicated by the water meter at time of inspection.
93.41 ft³
